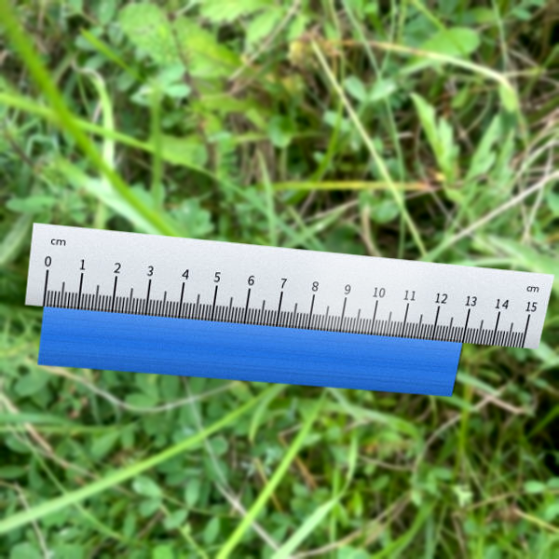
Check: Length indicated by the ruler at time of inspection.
13 cm
